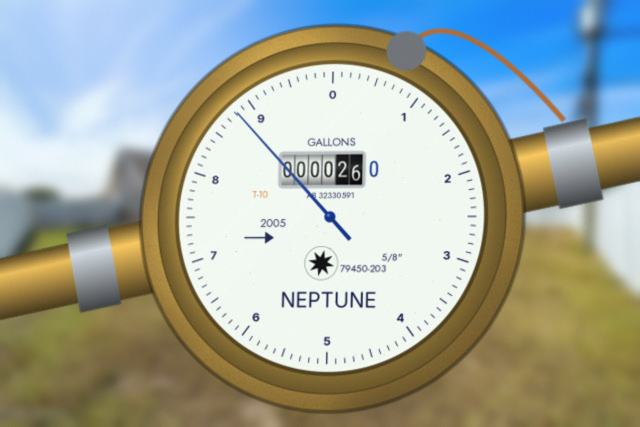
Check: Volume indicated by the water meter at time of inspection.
258.8 gal
